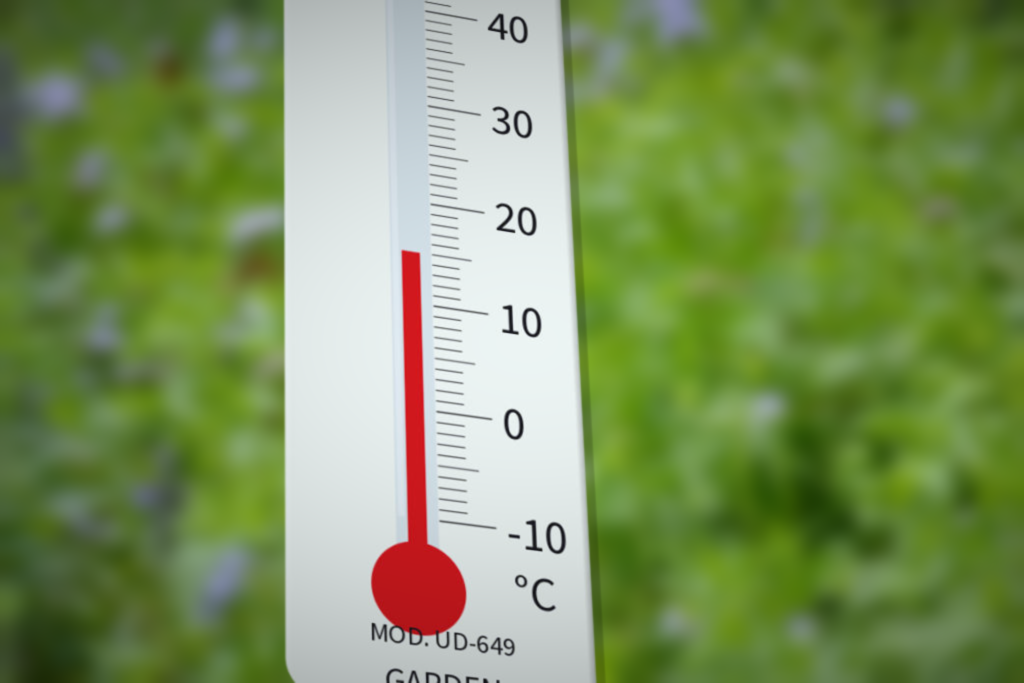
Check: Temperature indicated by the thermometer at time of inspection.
15 °C
